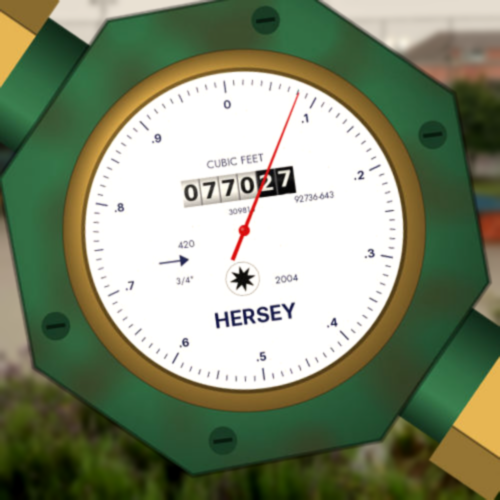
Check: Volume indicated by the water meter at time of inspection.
77027.08 ft³
